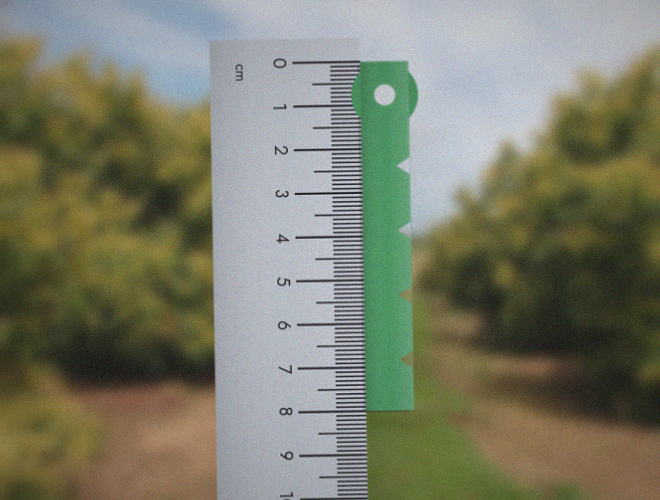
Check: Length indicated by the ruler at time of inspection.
8 cm
